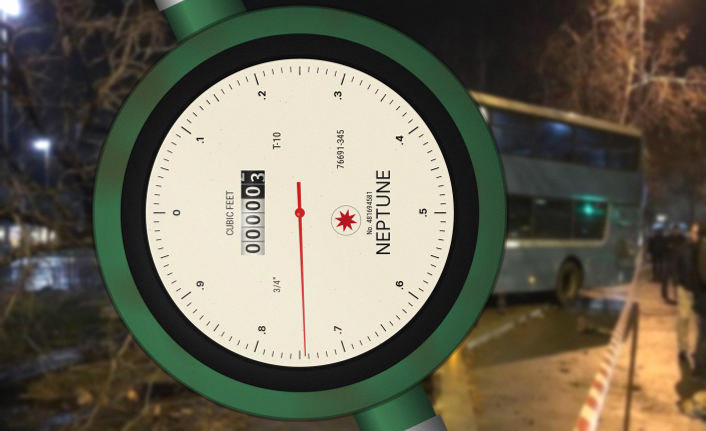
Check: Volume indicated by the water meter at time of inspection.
2.74 ft³
